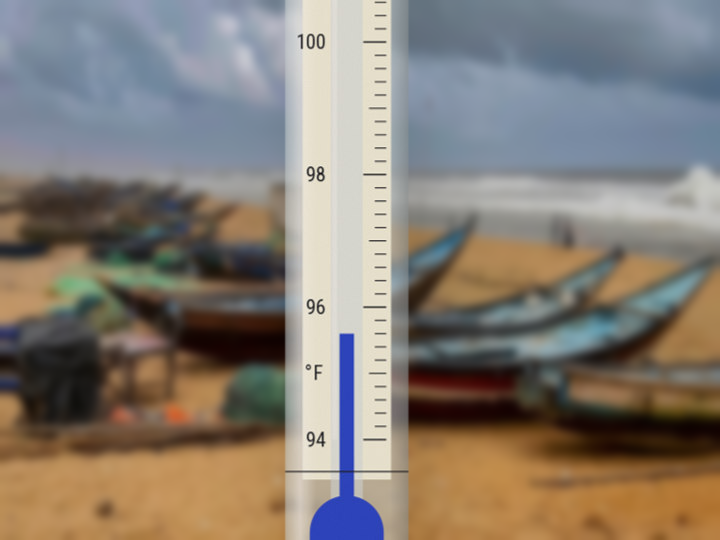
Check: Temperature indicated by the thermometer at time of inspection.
95.6 °F
